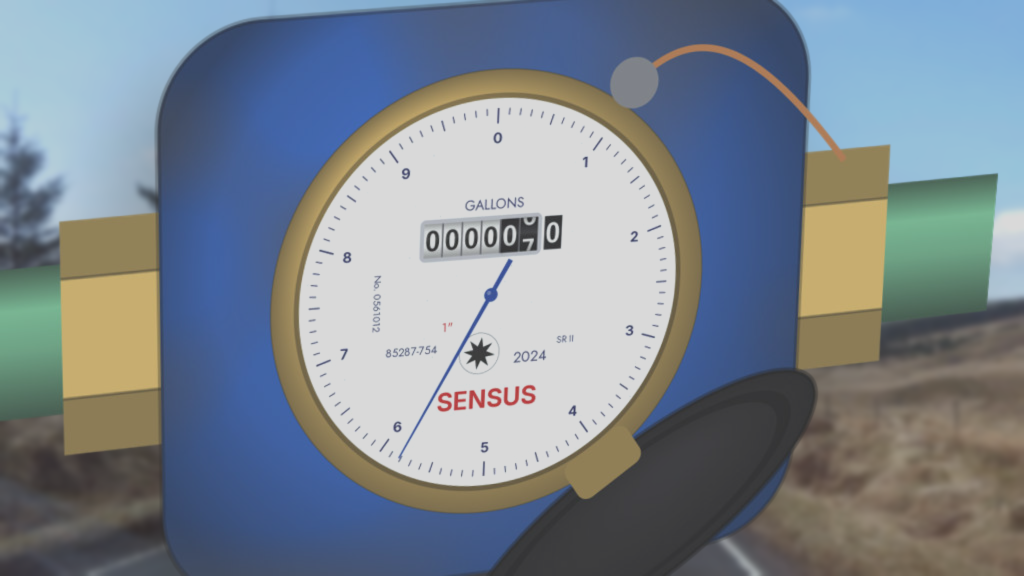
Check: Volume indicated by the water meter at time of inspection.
65.8 gal
